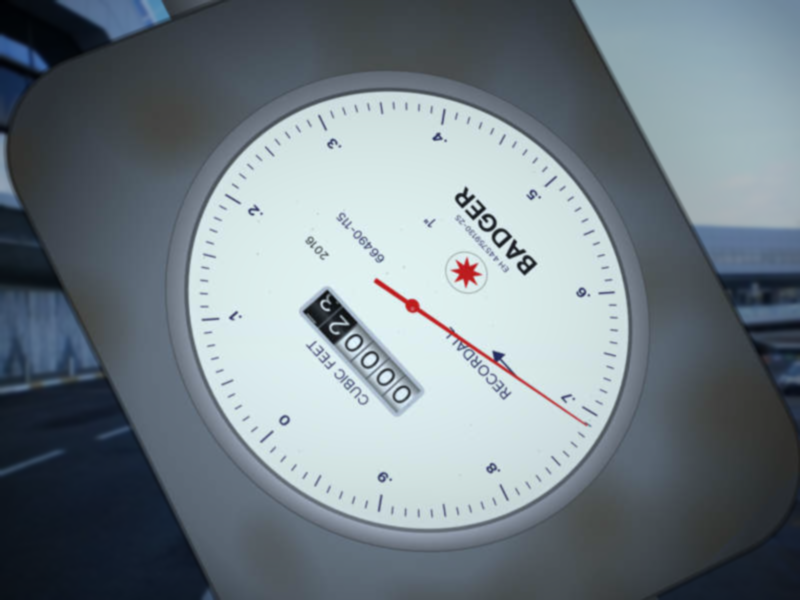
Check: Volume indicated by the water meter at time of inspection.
22.71 ft³
